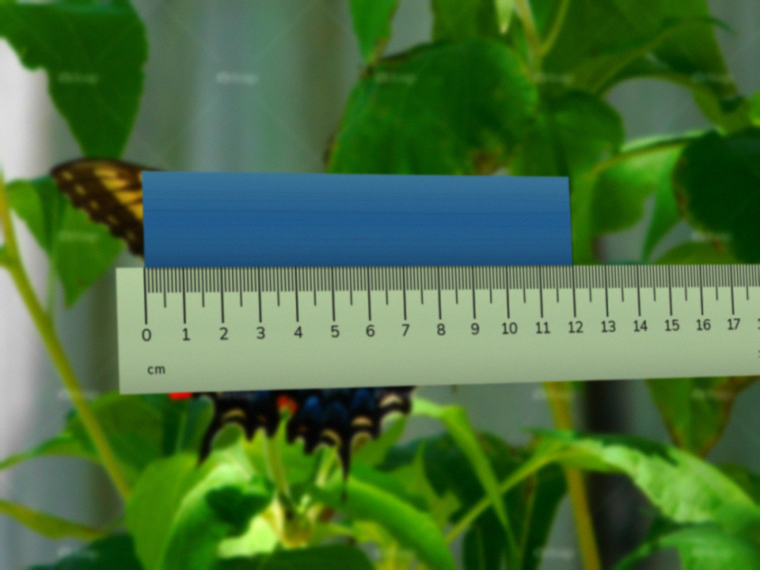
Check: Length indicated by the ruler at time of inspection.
12 cm
